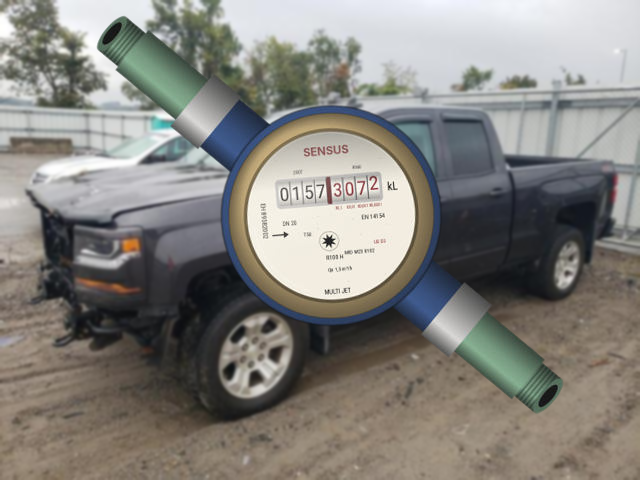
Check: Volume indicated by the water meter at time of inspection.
157.3072 kL
